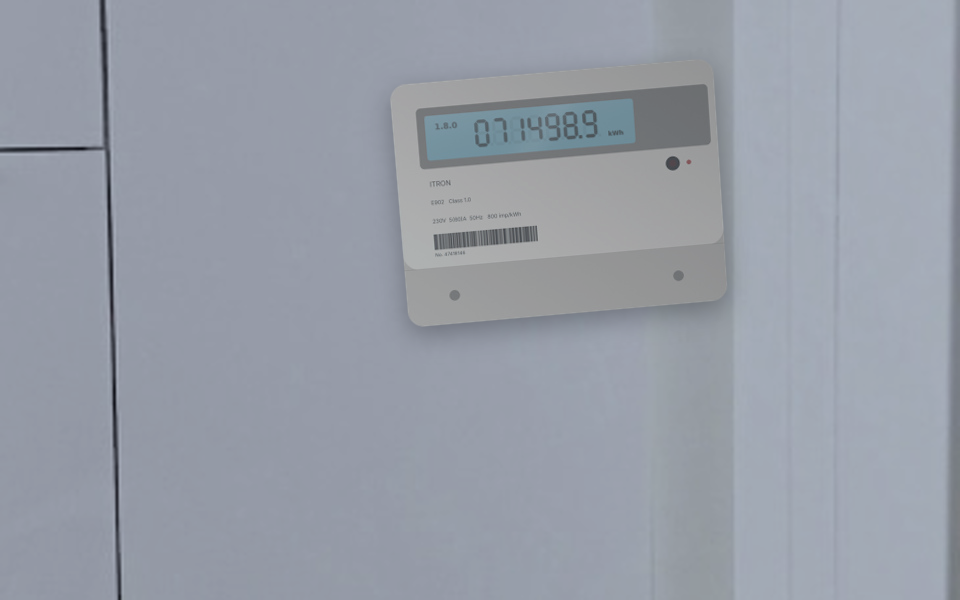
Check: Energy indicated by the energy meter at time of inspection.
71498.9 kWh
